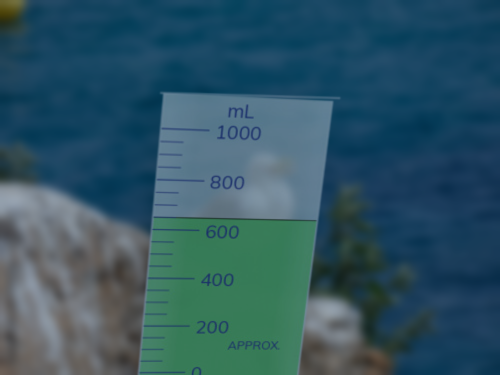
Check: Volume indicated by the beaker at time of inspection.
650 mL
